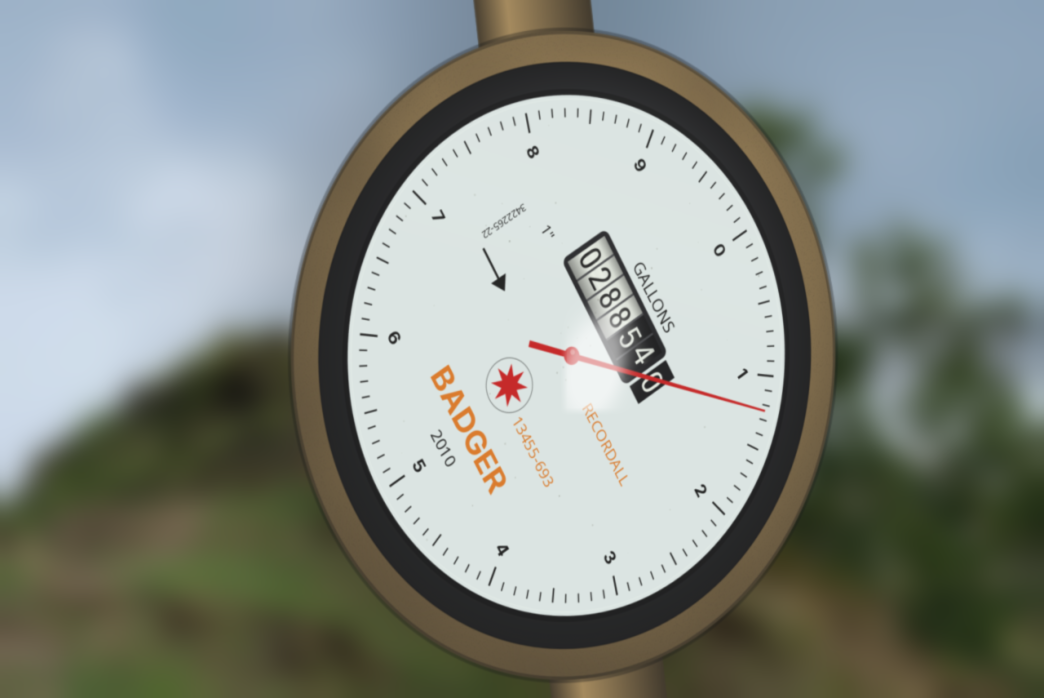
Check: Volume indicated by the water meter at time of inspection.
288541.2 gal
